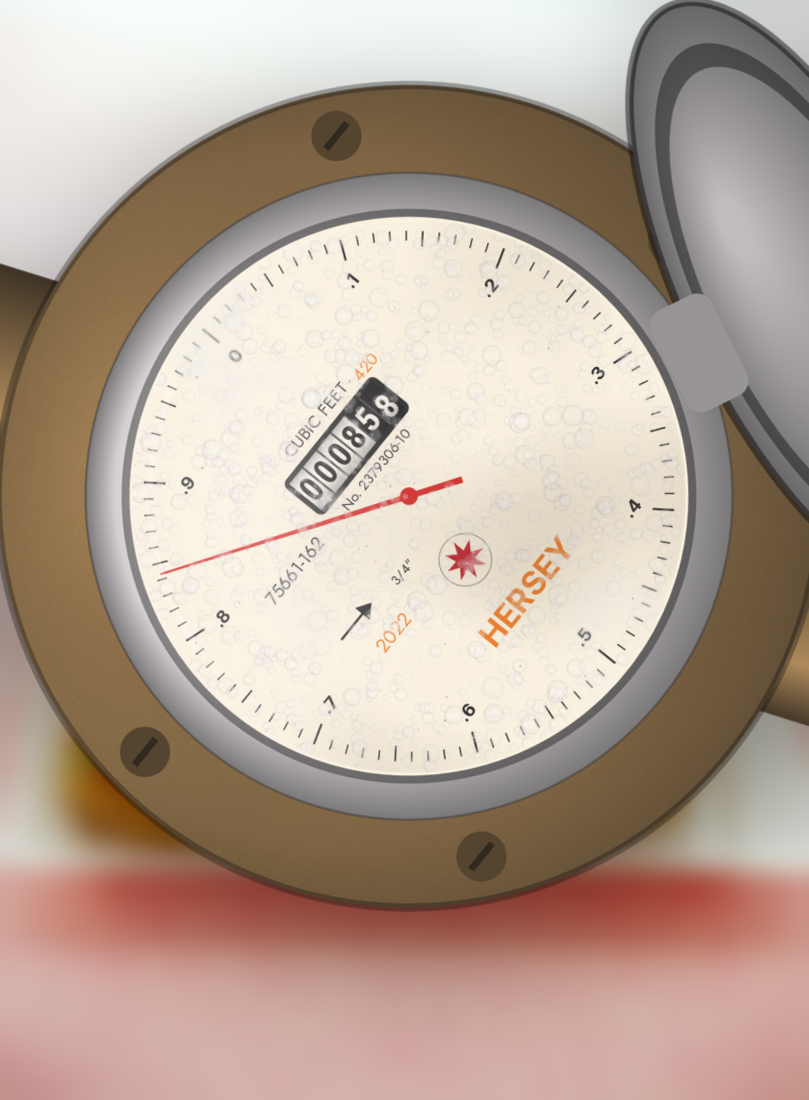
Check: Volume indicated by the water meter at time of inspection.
857.84 ft³
